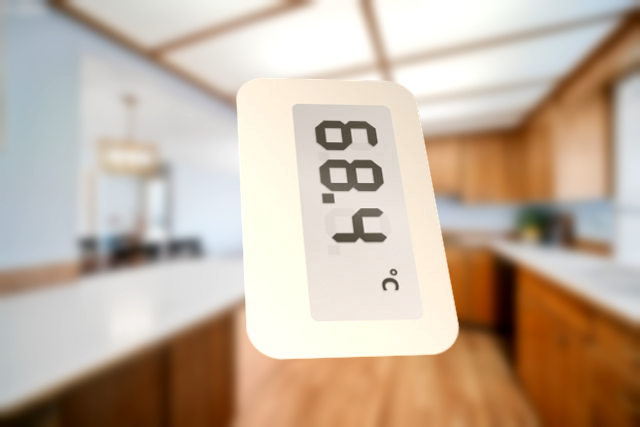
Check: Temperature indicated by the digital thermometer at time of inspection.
68.4 °C
